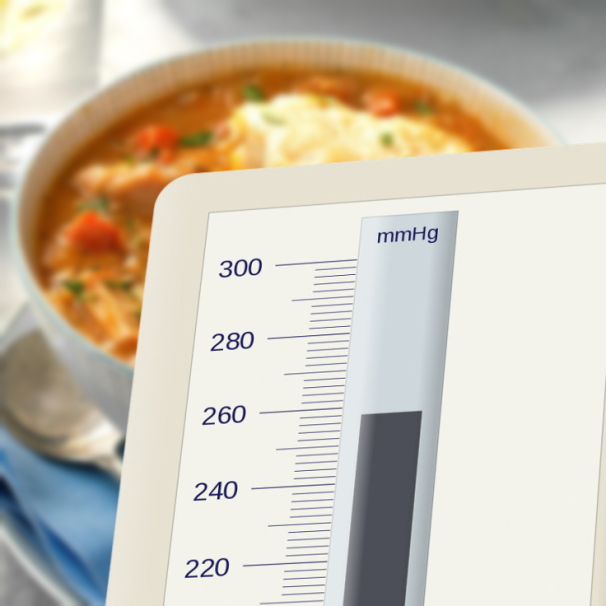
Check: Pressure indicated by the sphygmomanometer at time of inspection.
258 mmHg
